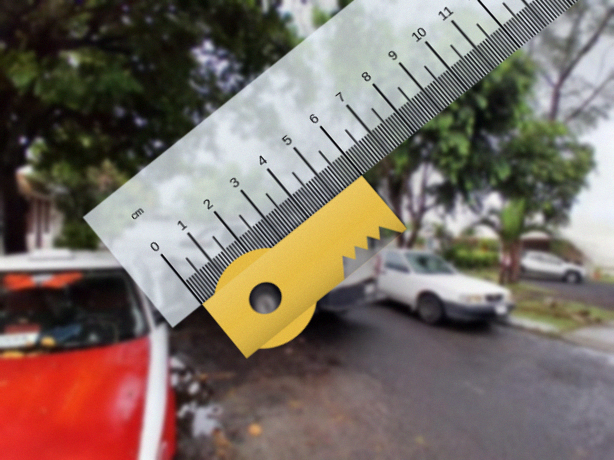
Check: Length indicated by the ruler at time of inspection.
6 cm
